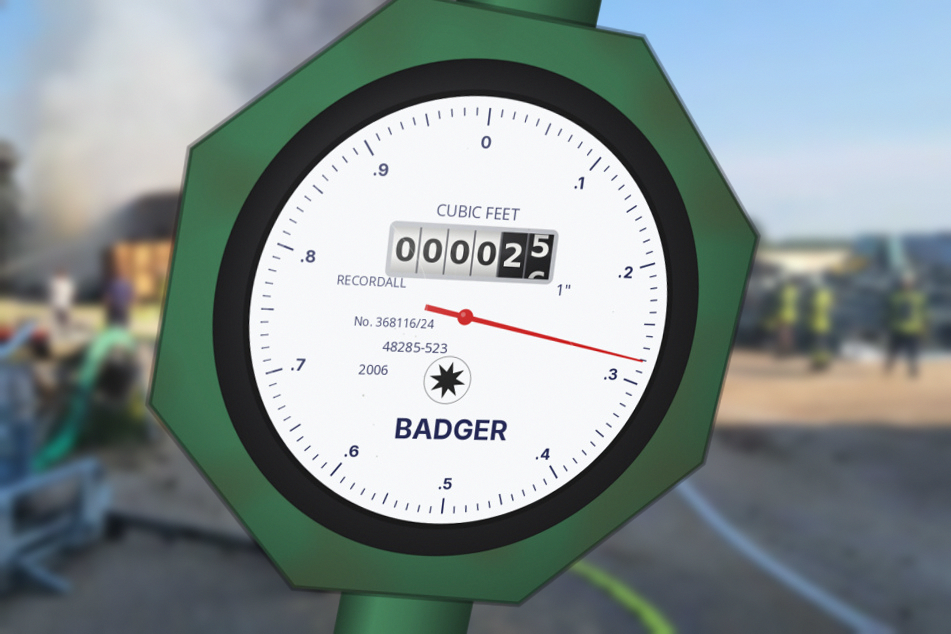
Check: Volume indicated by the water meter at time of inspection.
25.28 ft³
